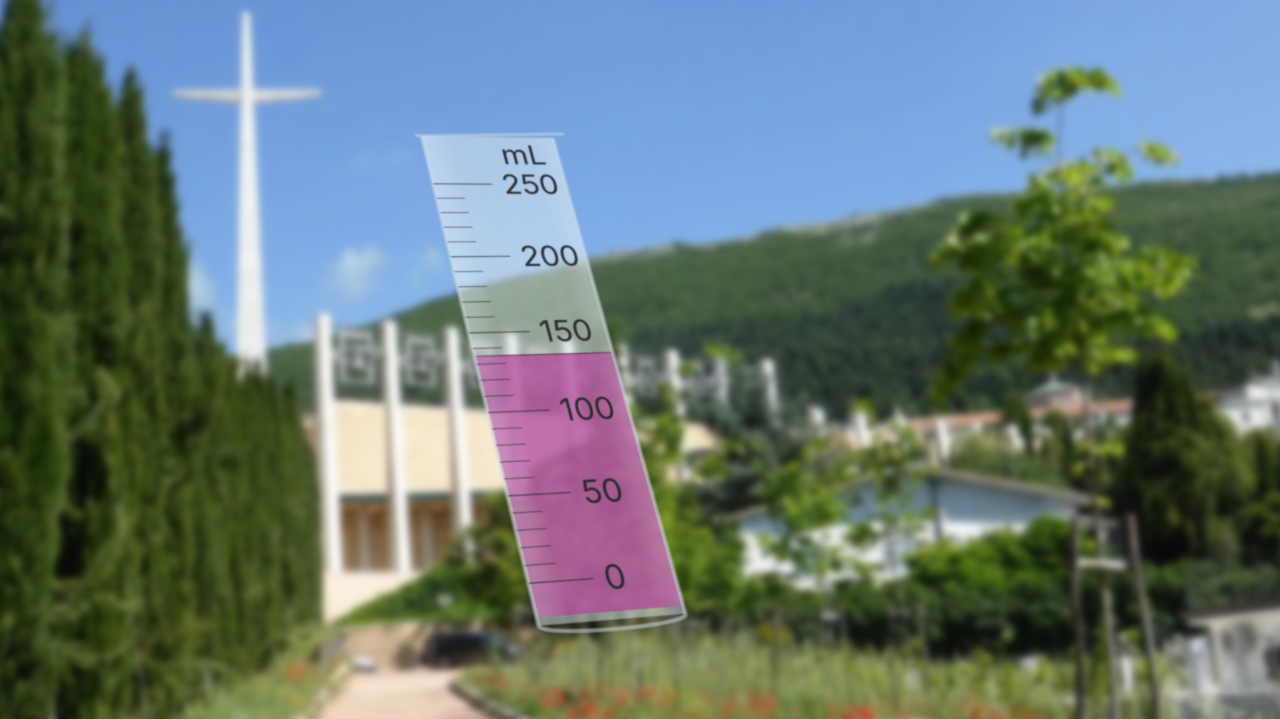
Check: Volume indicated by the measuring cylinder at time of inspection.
135 mL
